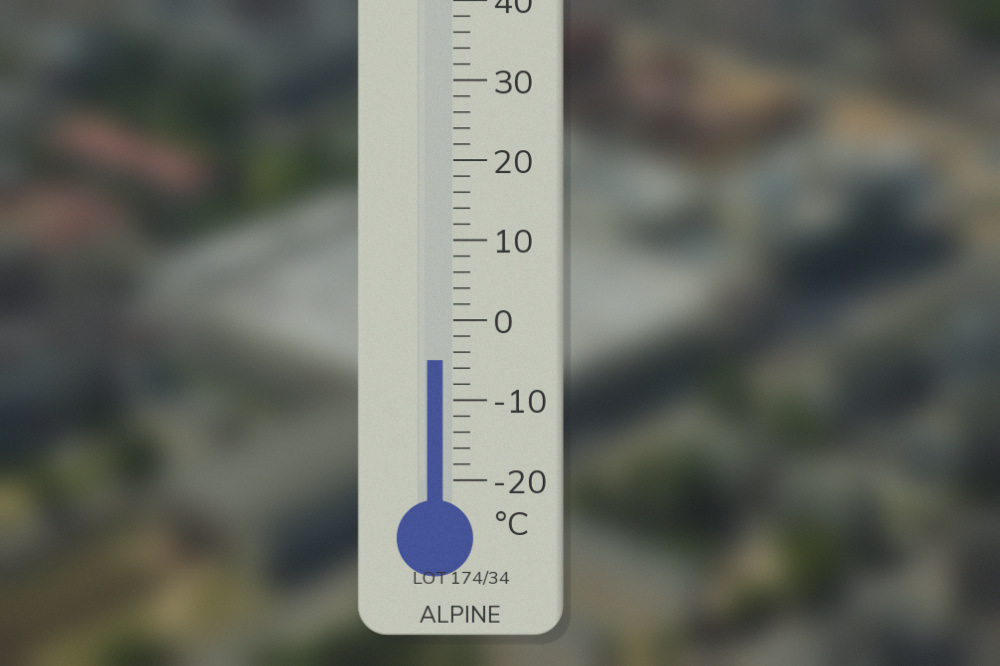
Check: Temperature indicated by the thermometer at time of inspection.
-5 °C
